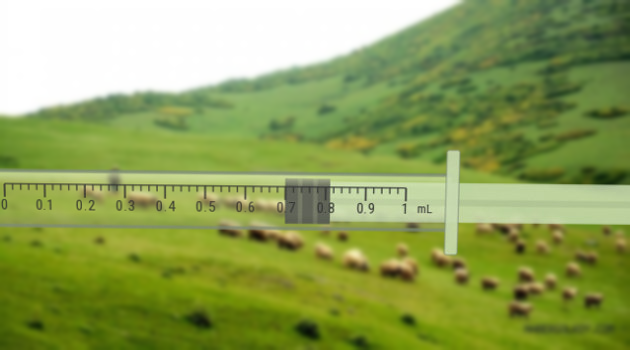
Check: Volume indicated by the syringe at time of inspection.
0.7 mL
